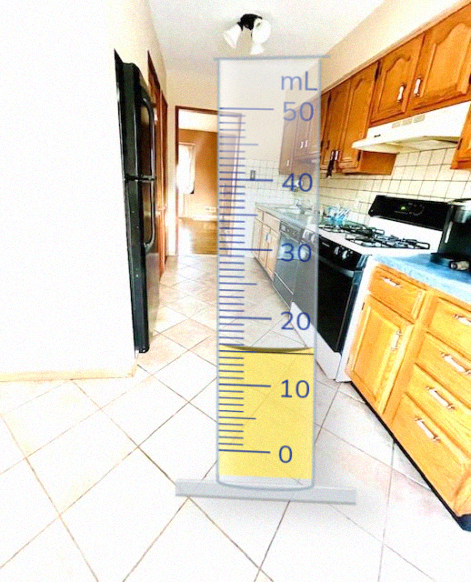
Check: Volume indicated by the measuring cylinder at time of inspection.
15 mL
